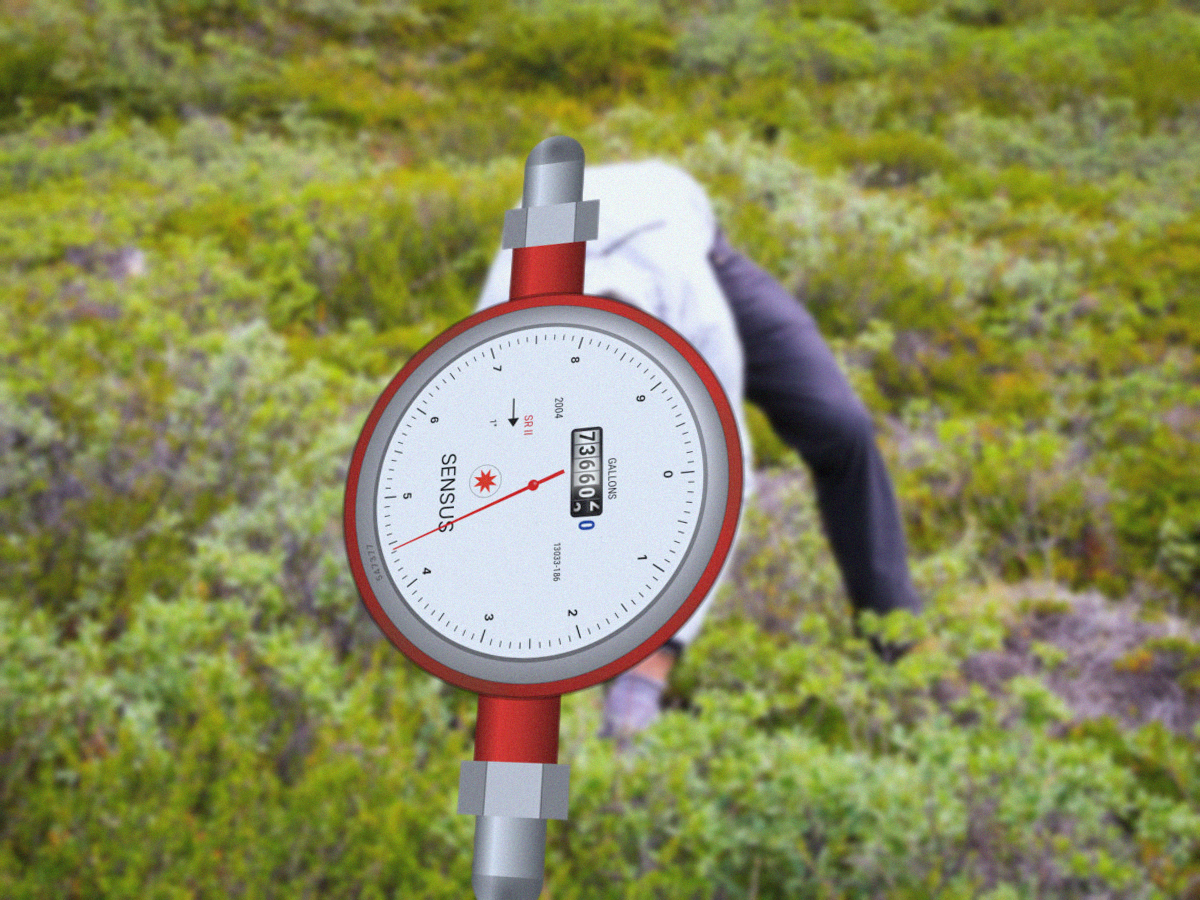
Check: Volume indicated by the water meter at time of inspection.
7366024.4 gal
